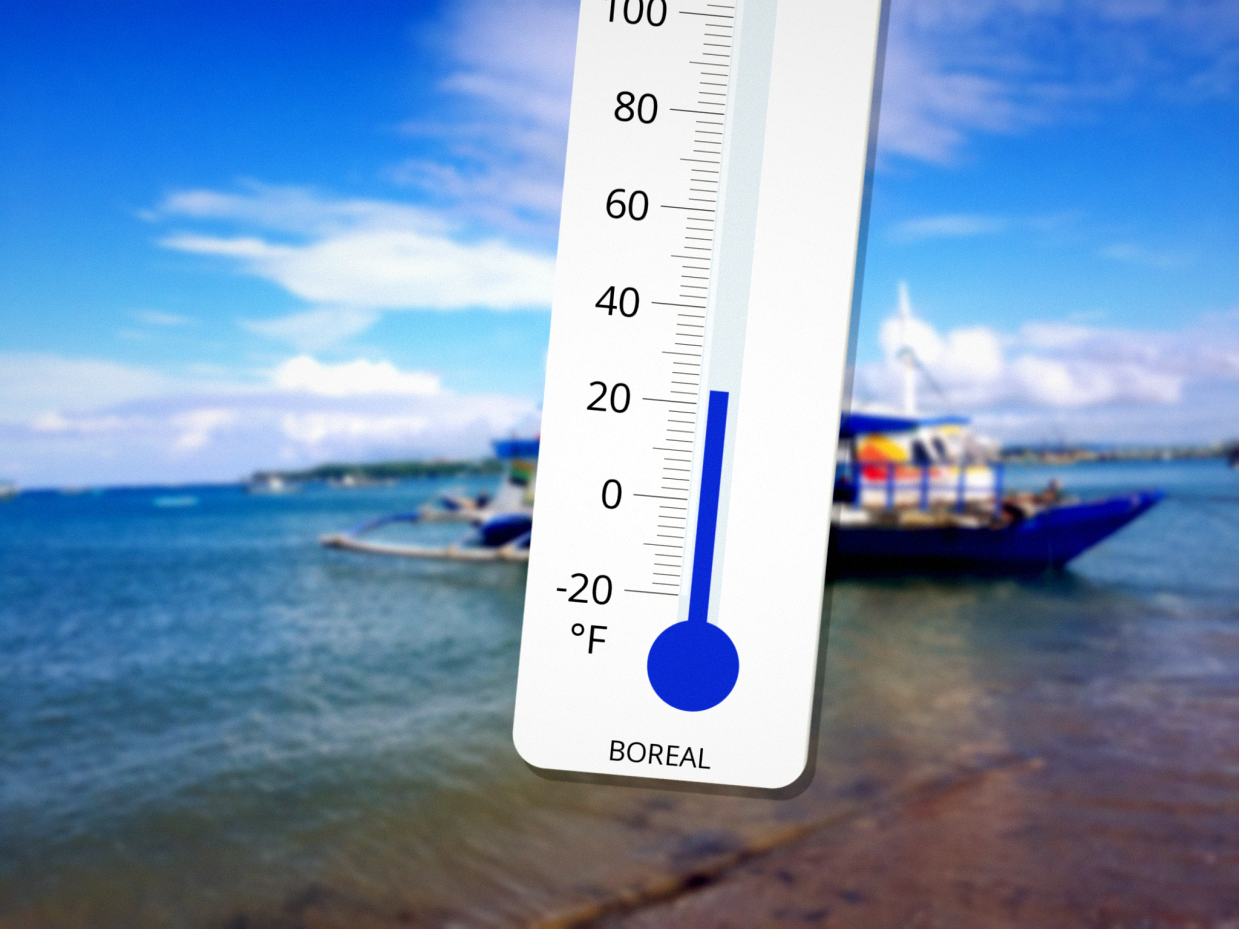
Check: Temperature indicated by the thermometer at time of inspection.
23 °F
